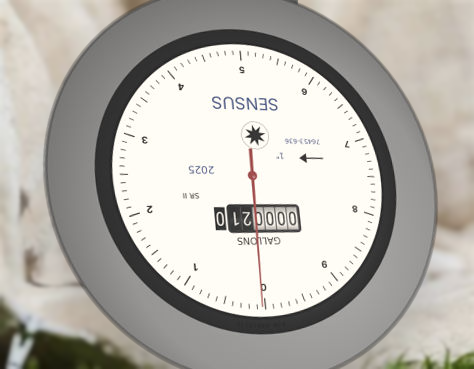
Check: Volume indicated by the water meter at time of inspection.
210.0 gal
